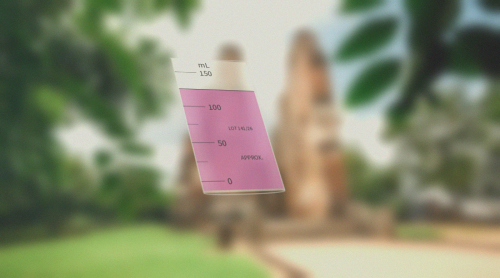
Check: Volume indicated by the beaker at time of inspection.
125 mL
